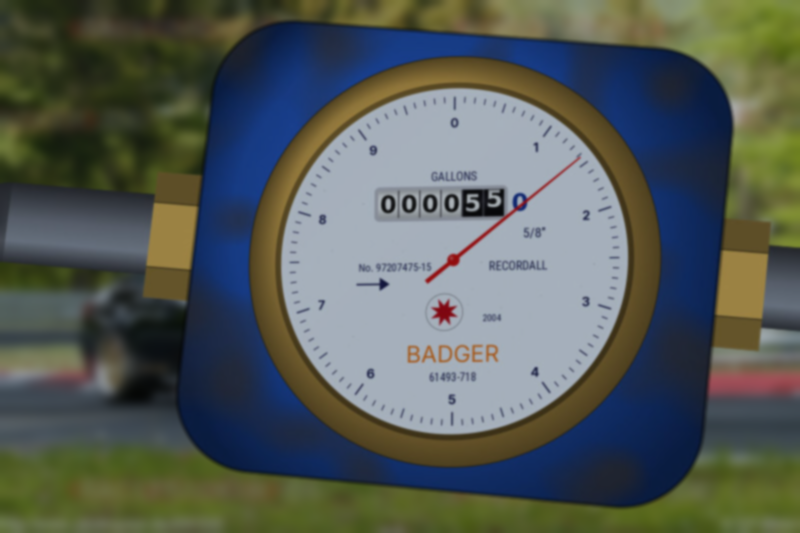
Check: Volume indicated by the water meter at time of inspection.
551.4 gal
